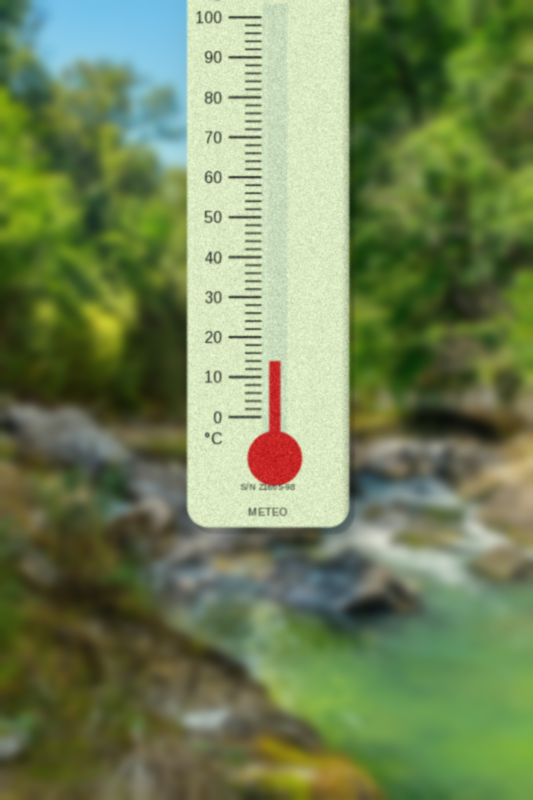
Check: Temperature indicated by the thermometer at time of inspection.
14 °C
